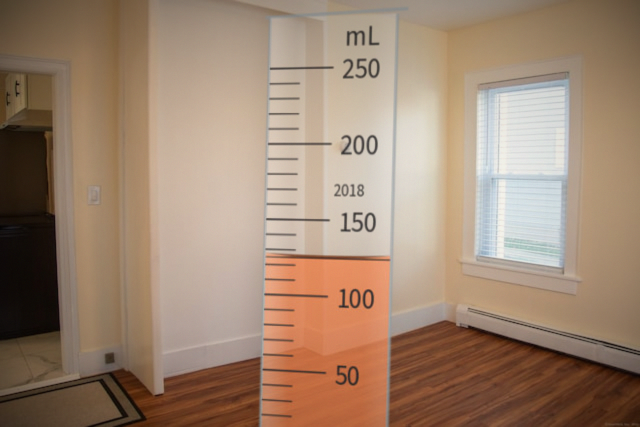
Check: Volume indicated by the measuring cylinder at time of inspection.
125 mL
